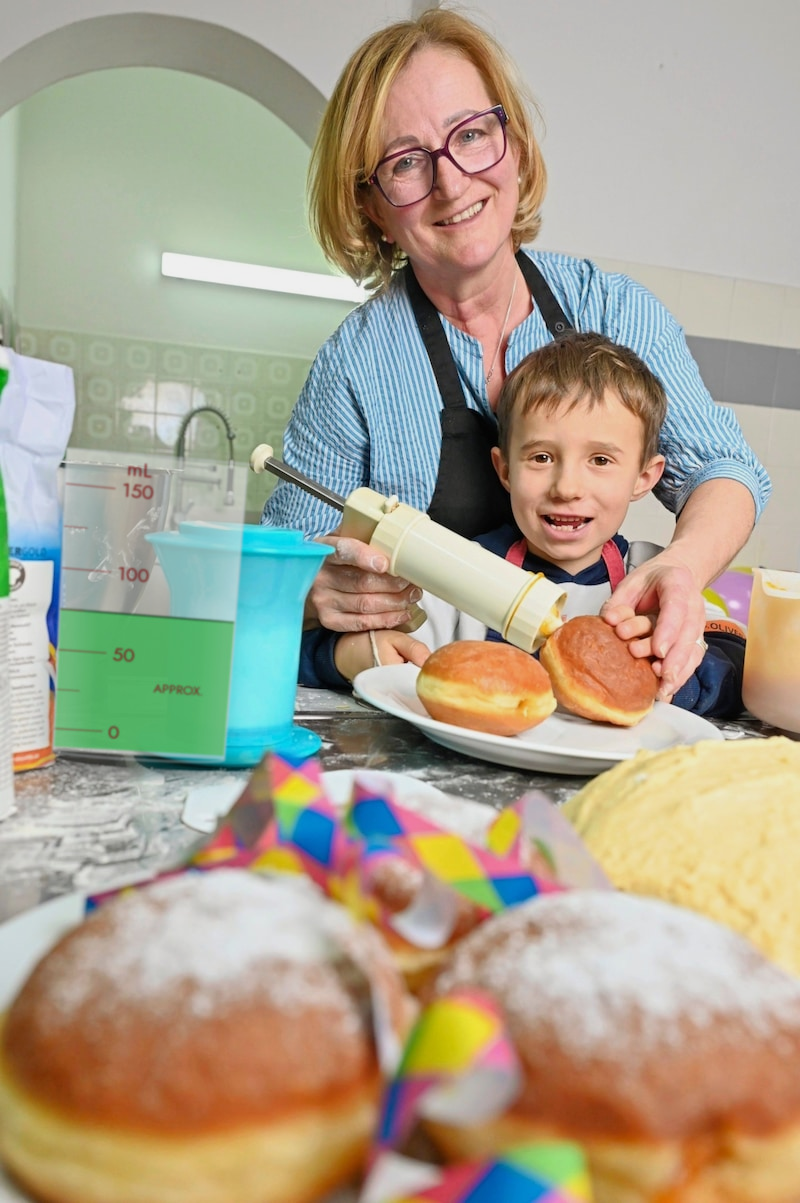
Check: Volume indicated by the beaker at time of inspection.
75 mL
